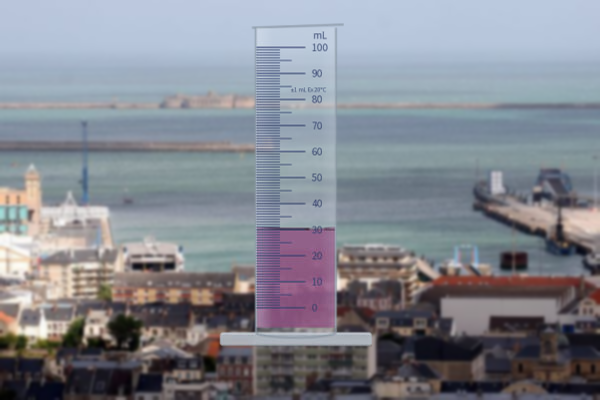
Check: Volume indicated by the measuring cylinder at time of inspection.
30 mL
